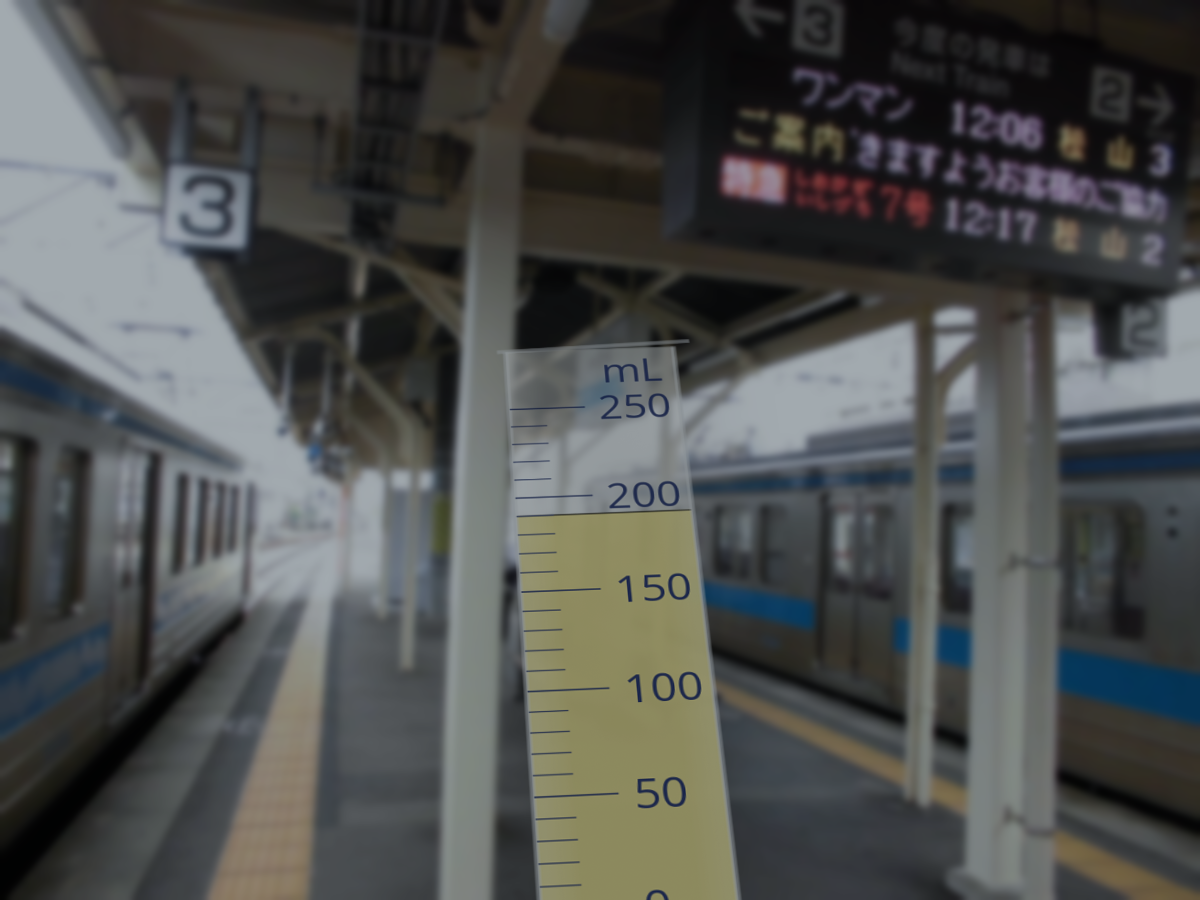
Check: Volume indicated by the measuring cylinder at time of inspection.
190 mL
